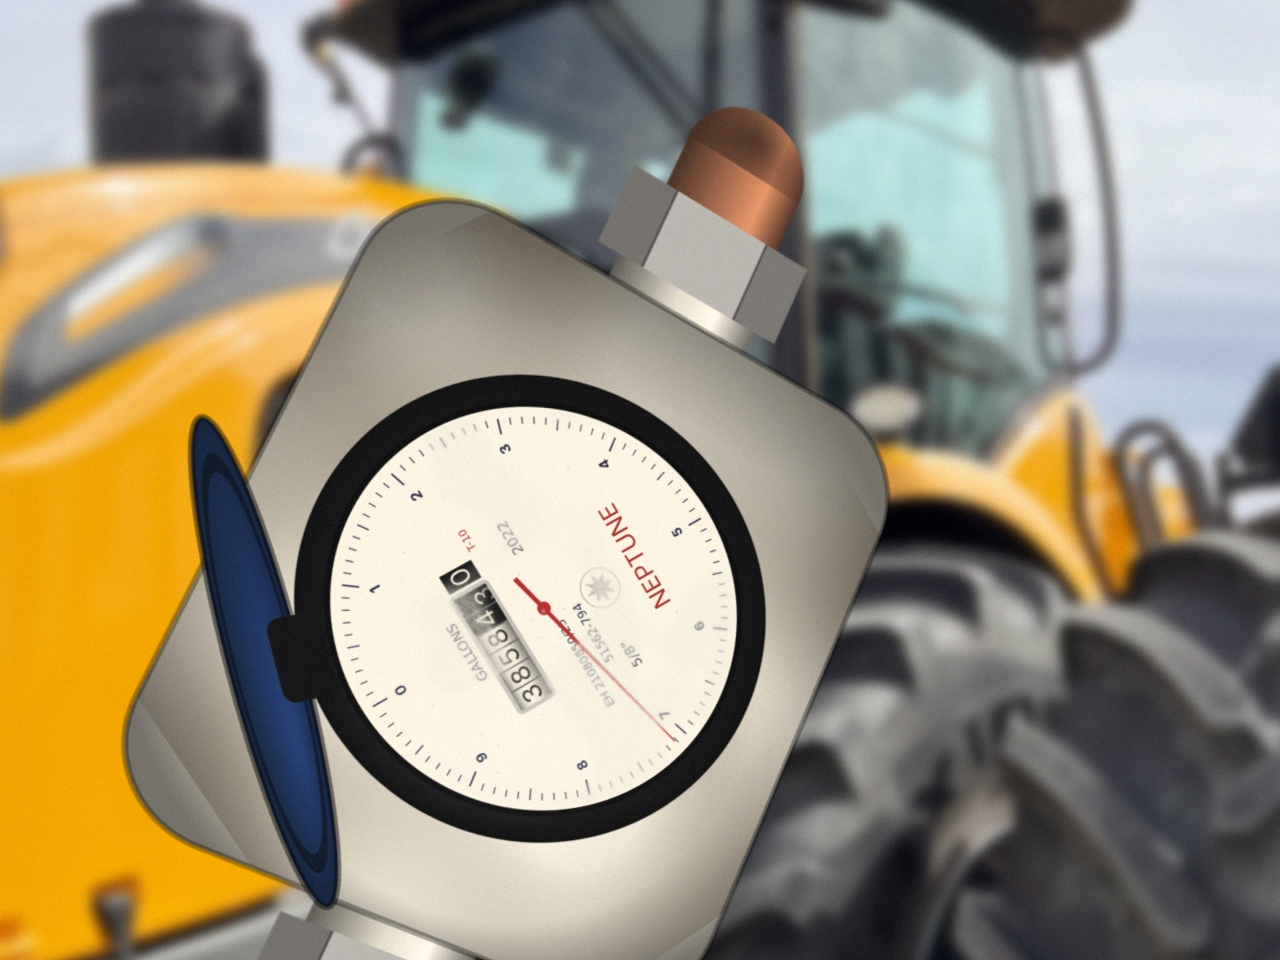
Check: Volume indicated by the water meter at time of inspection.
3858427.1 gal
